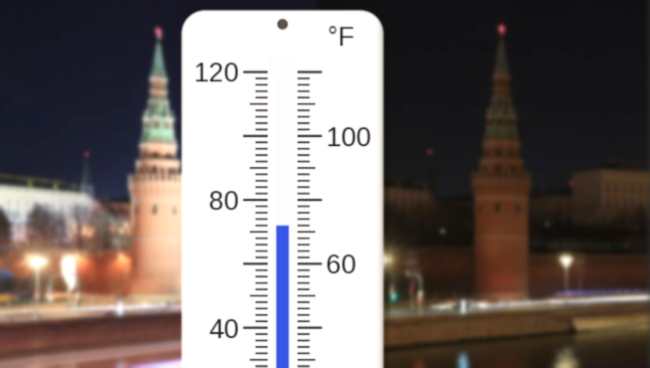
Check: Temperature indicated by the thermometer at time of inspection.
72 °F
